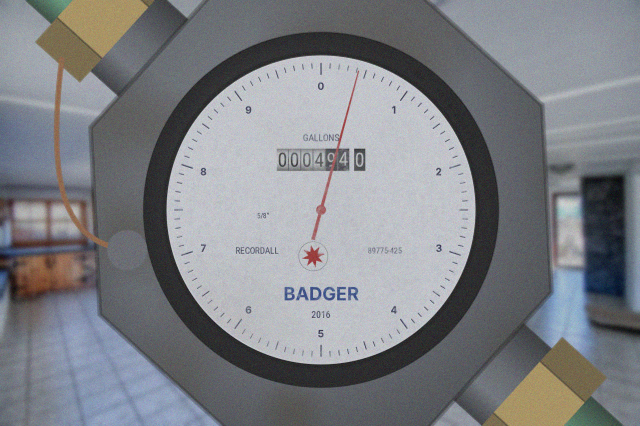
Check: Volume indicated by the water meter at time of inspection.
4940.4 gal
